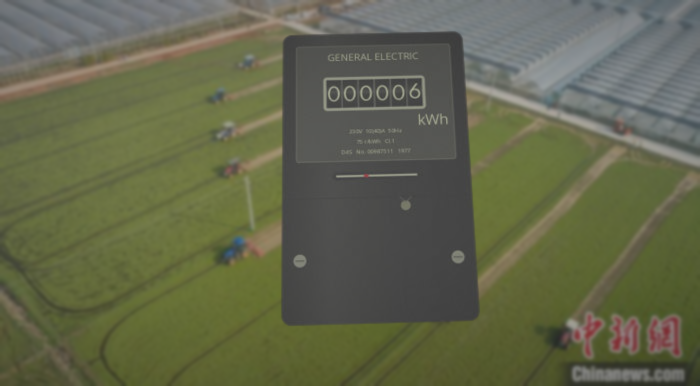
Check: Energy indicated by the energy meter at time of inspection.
6 kWh
